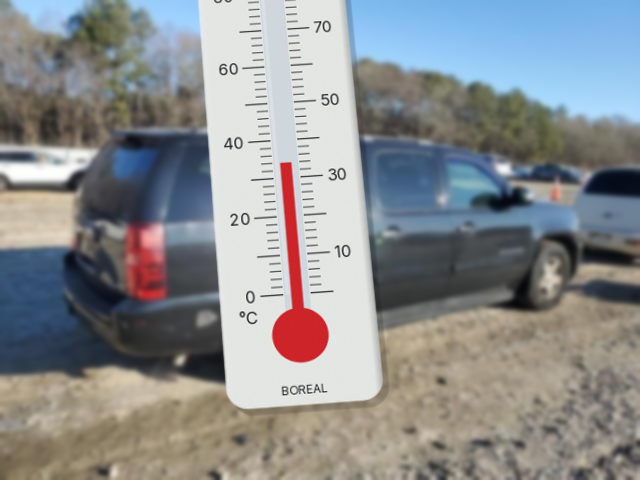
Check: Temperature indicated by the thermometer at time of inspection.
34 °C
